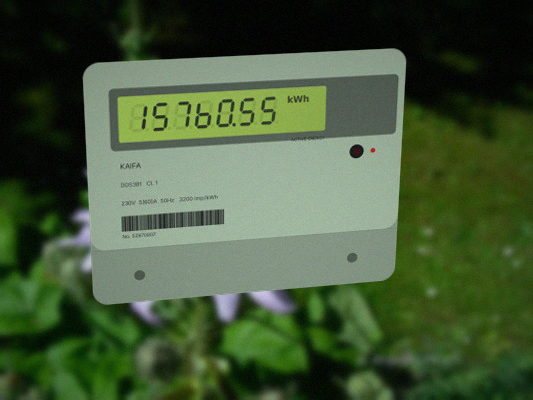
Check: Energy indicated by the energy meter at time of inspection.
15760.55 kWh
